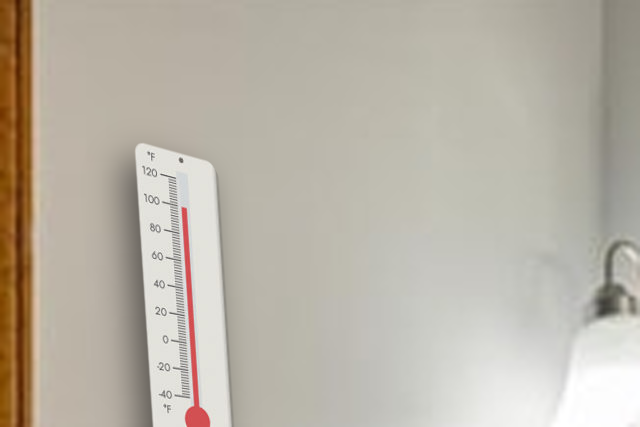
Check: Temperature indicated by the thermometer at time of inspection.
100 °F
